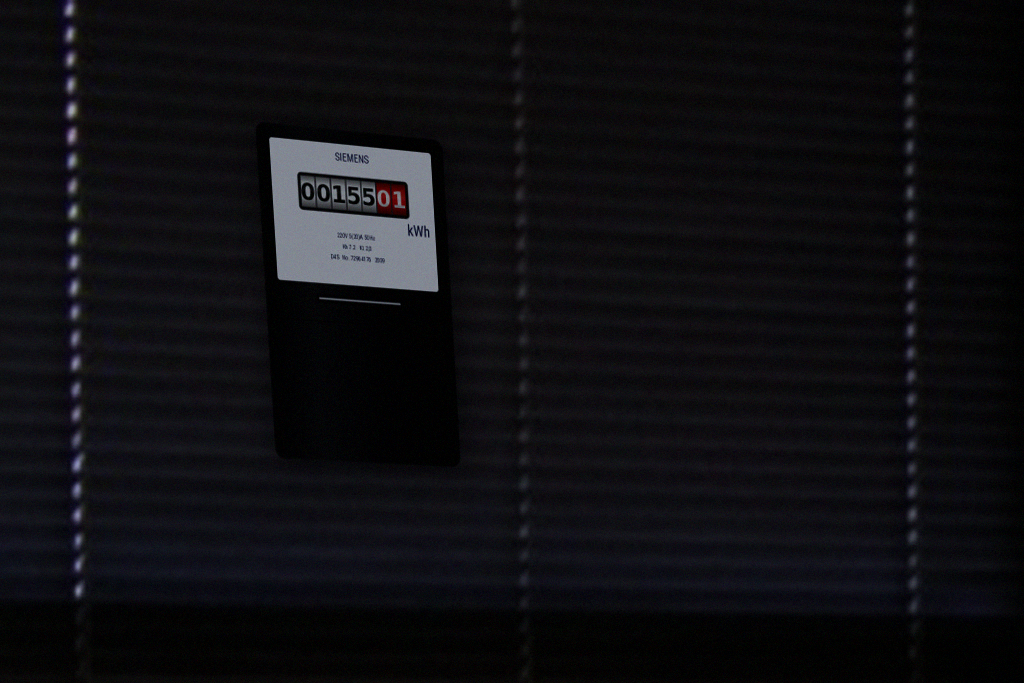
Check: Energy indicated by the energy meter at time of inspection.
155.01 kWh
